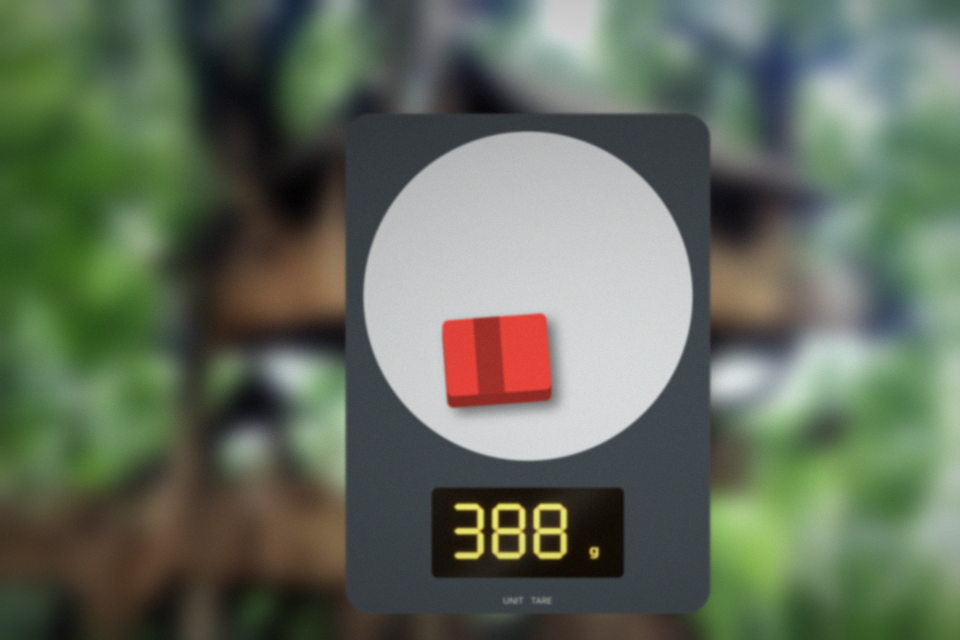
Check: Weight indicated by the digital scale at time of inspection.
388 g
